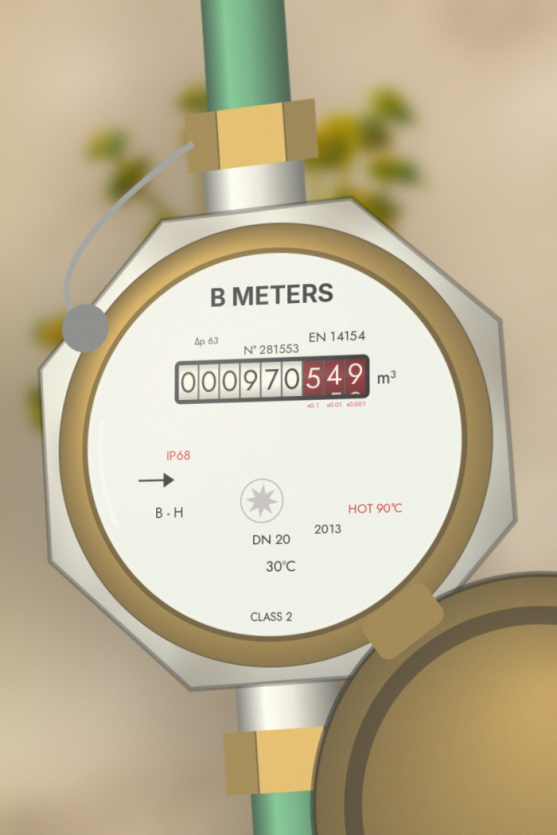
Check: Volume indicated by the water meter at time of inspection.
970.549 m³
